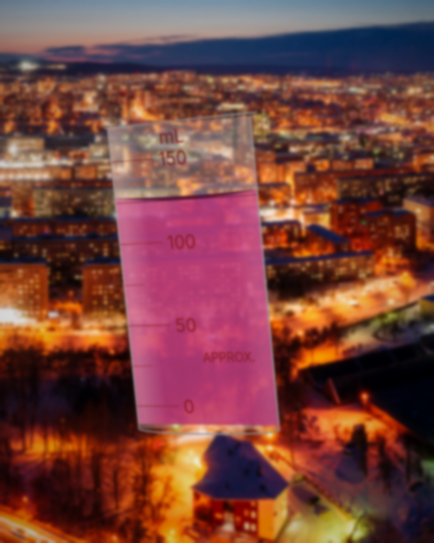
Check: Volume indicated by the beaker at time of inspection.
125 mL
